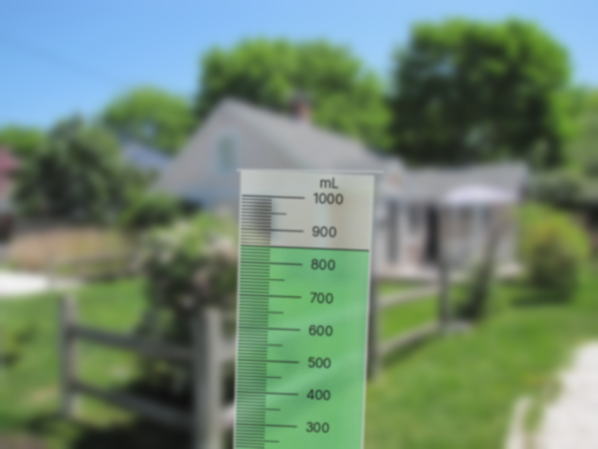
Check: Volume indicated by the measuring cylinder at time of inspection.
850 mL
